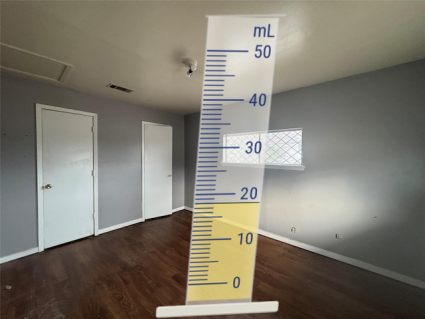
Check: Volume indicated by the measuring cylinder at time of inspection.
18 mL
